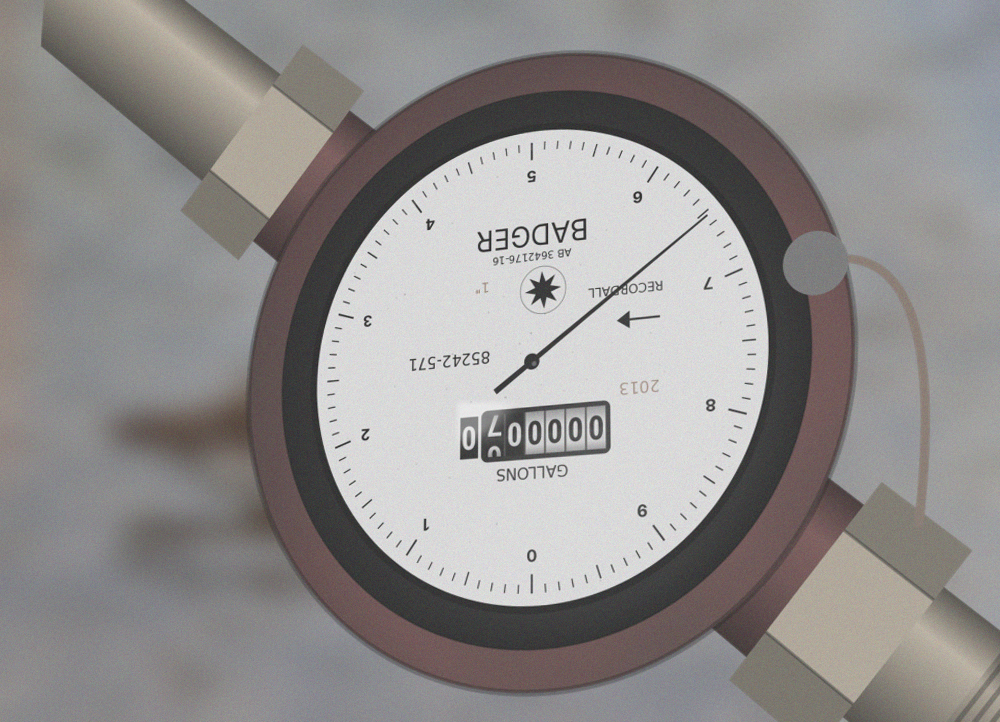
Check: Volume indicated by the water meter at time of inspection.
66.5 gal
